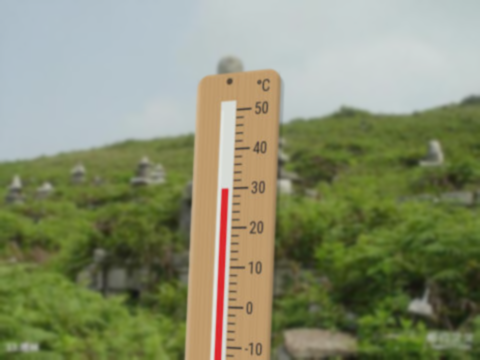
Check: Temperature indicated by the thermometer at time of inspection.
30 °C
